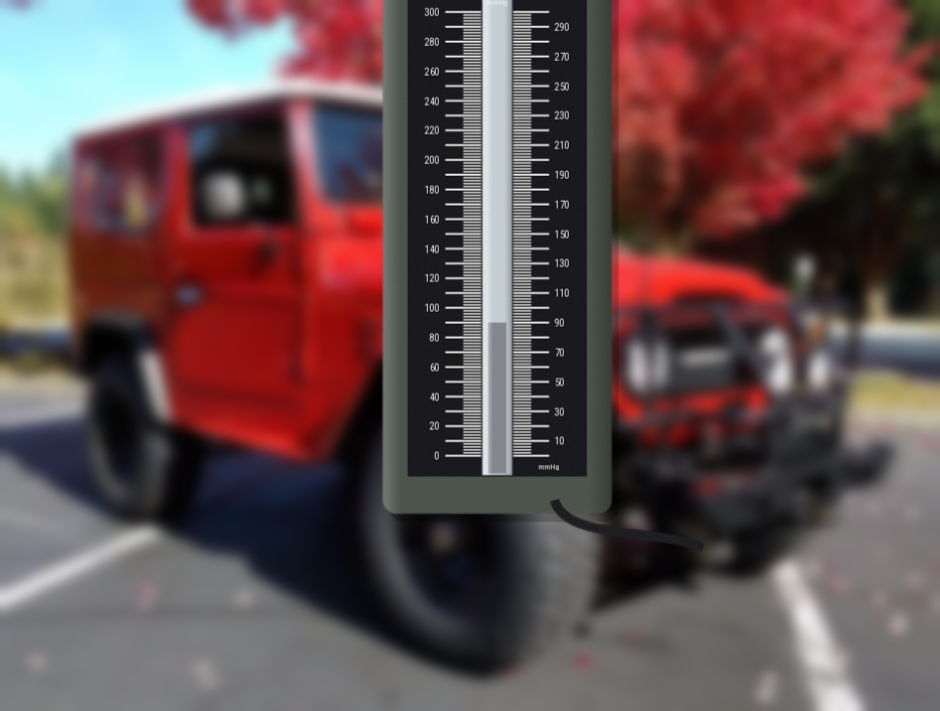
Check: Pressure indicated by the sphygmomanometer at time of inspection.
90 mmHg
